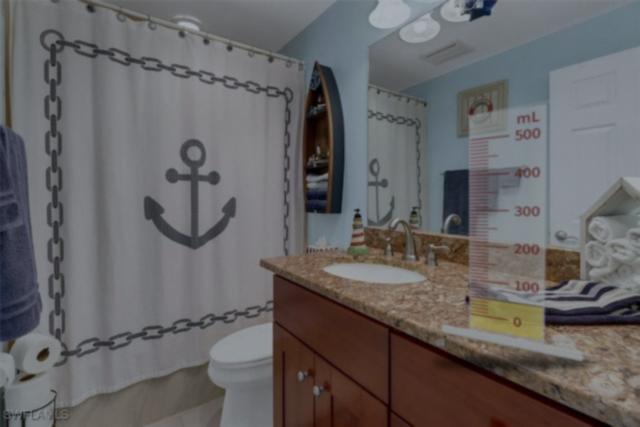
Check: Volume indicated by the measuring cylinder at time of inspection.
50 mL
